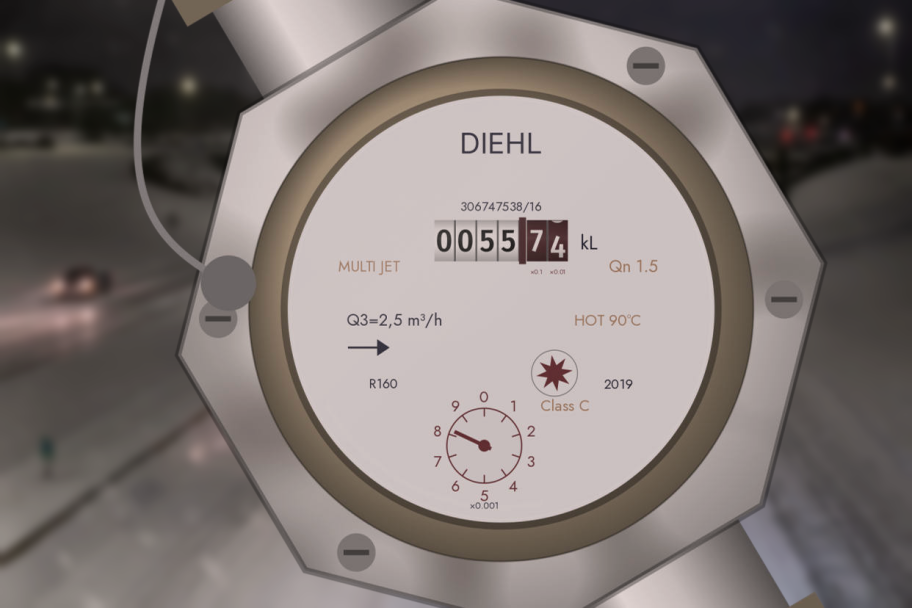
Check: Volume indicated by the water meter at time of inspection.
55.738 kL
